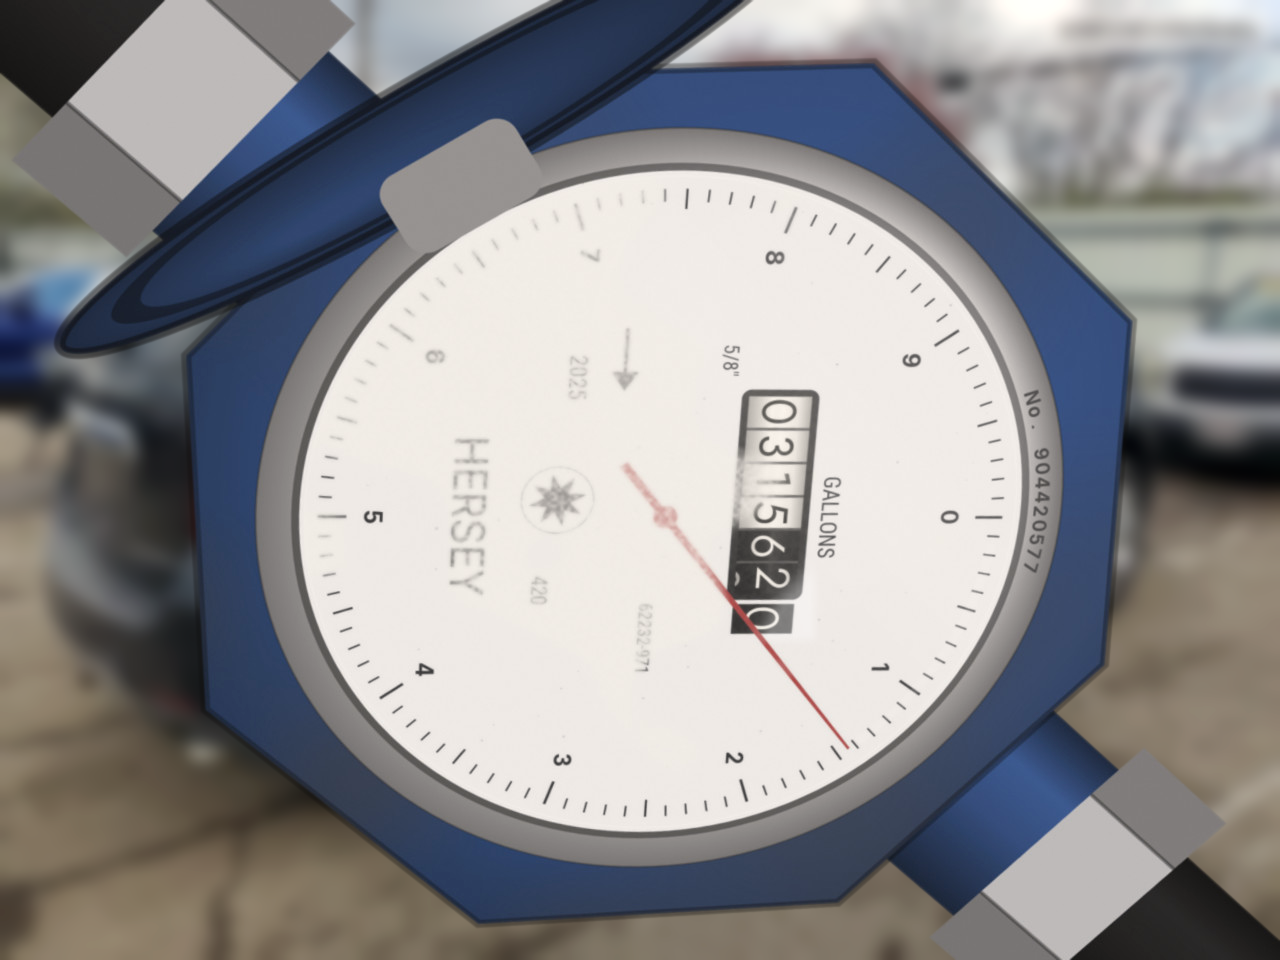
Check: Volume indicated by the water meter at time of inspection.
315621.4 gal
